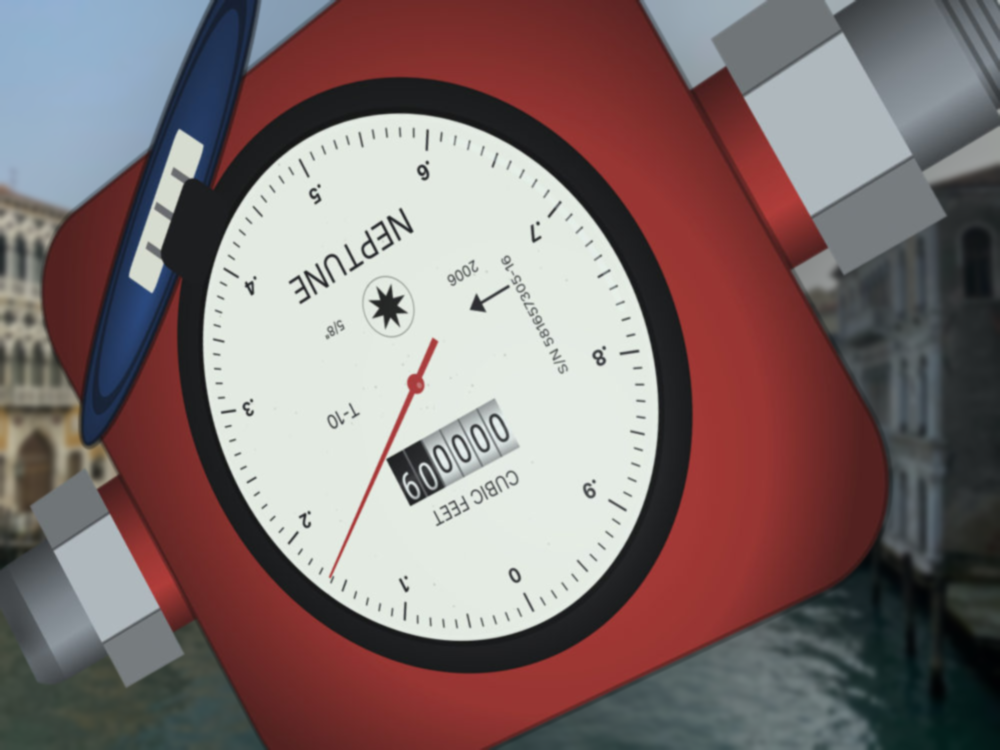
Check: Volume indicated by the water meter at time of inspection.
9.16 ft³
